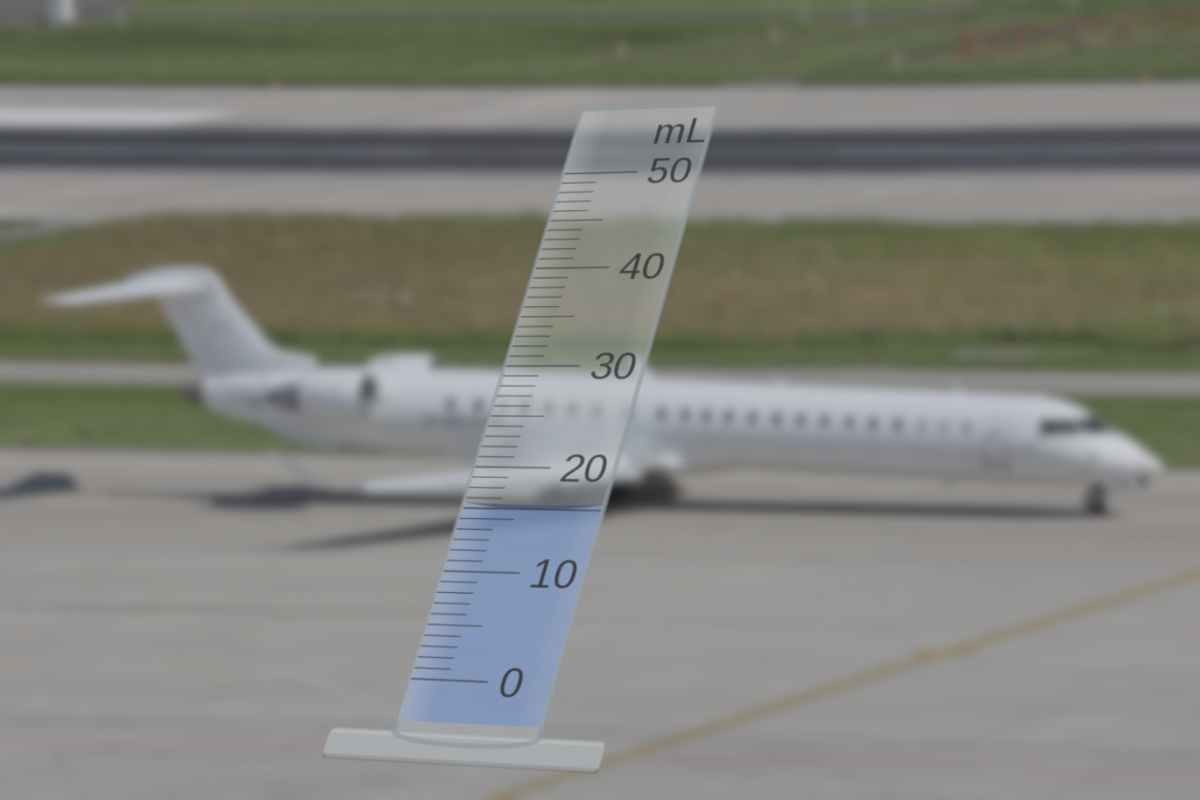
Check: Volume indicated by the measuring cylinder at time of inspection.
16 mL
